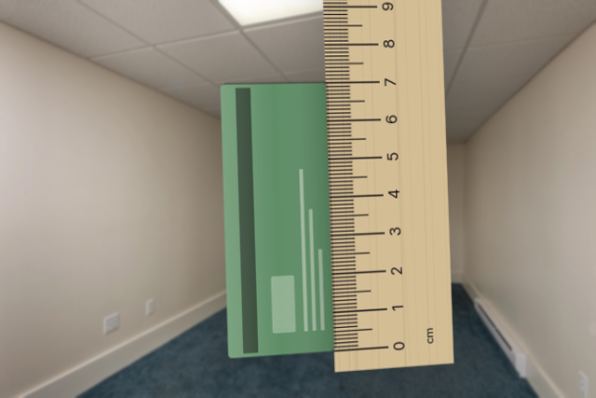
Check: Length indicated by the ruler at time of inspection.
7 cm
